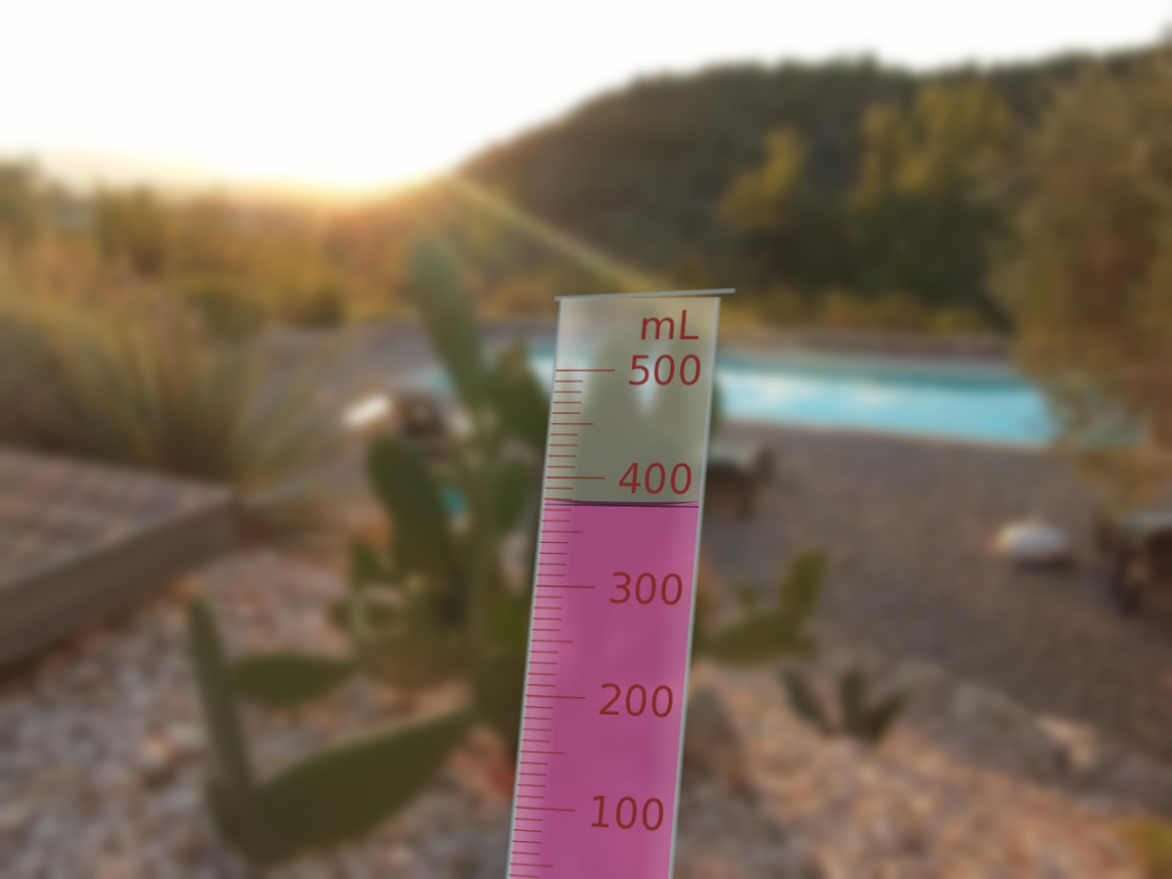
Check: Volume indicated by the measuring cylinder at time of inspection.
375 mL
